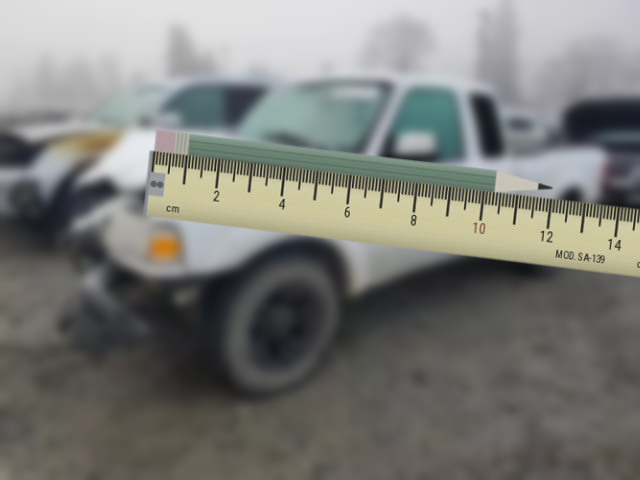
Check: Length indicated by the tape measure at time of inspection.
12 cm
